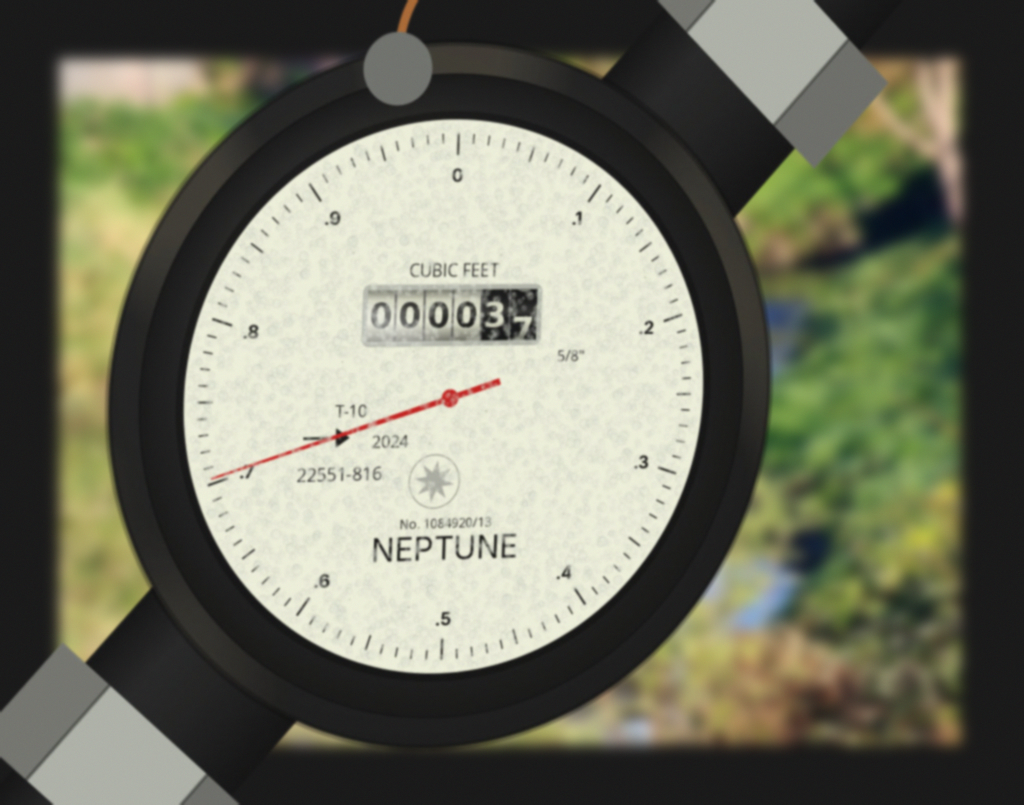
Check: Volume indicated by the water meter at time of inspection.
36.70 ft³
